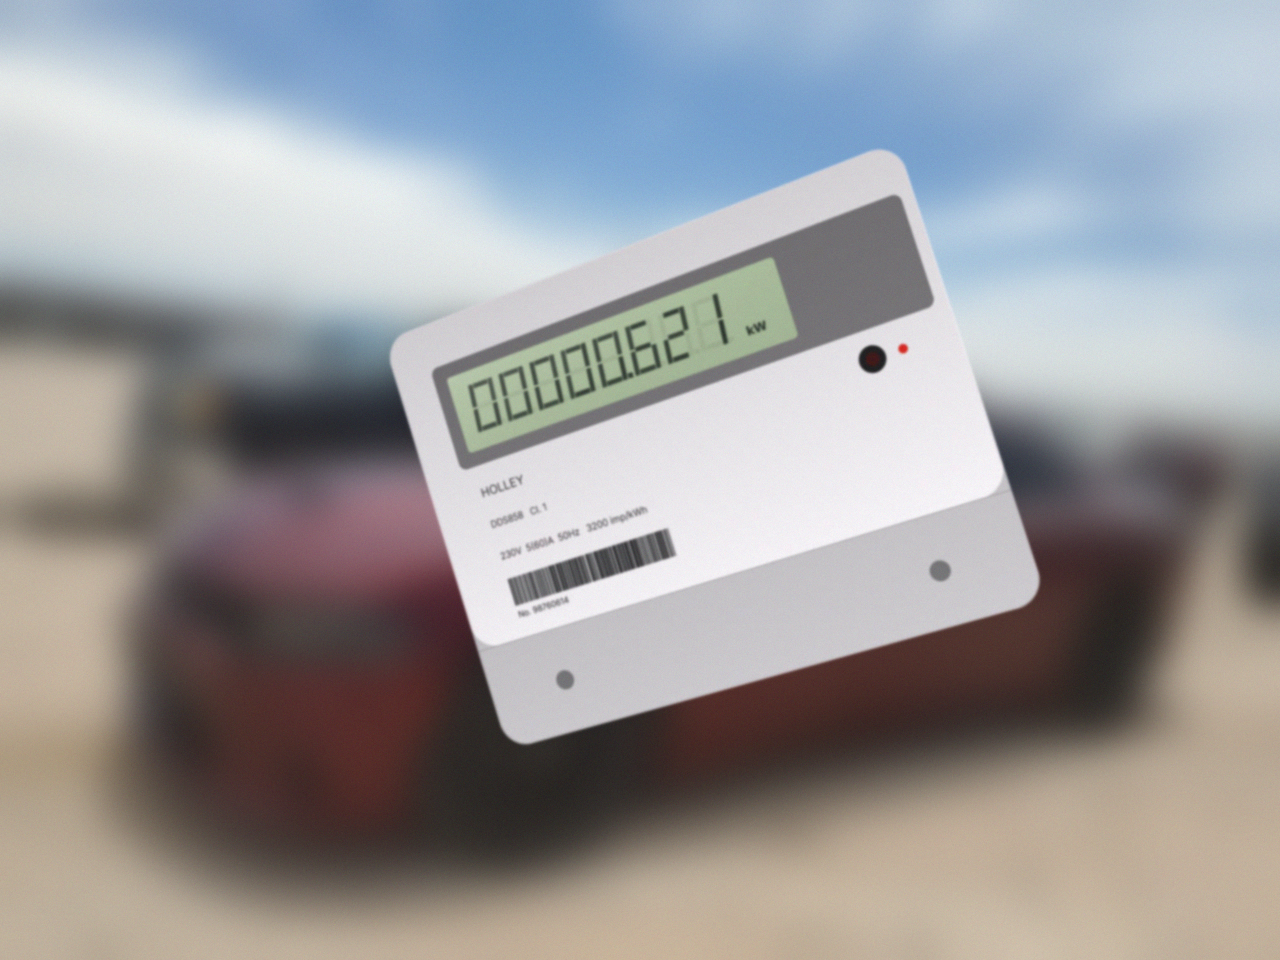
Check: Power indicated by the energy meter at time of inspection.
0.621 kW
